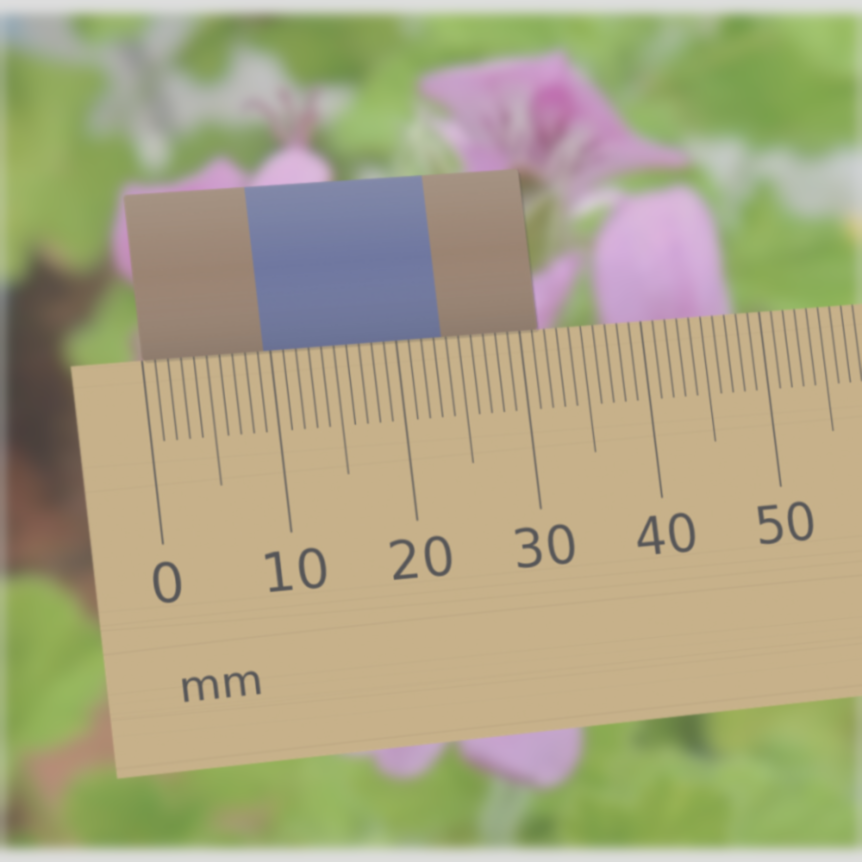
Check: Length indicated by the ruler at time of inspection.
31.5 mm
